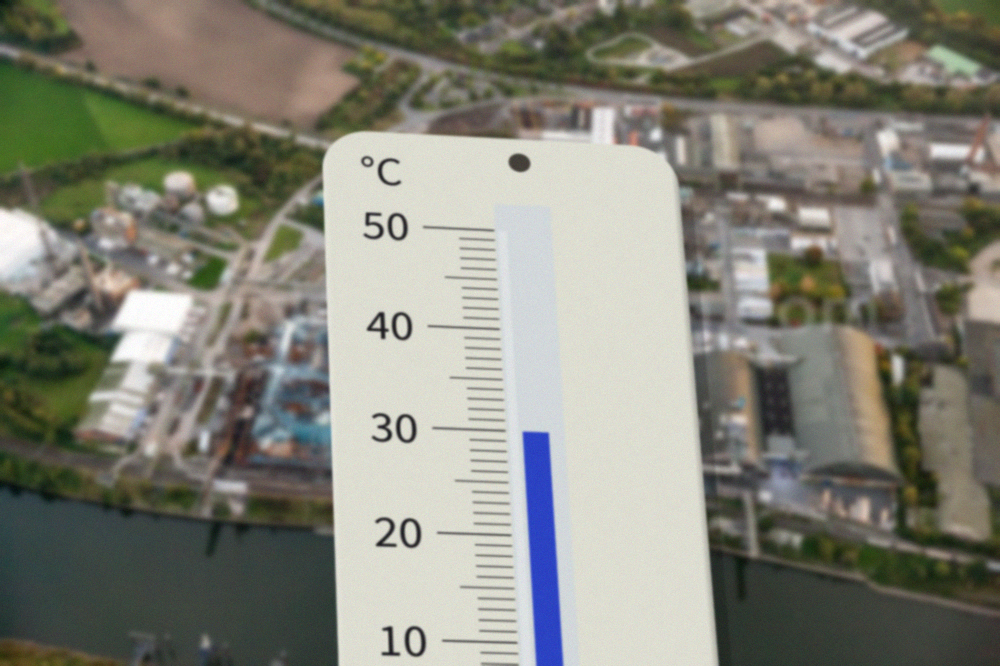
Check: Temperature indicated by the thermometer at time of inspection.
30 °C
